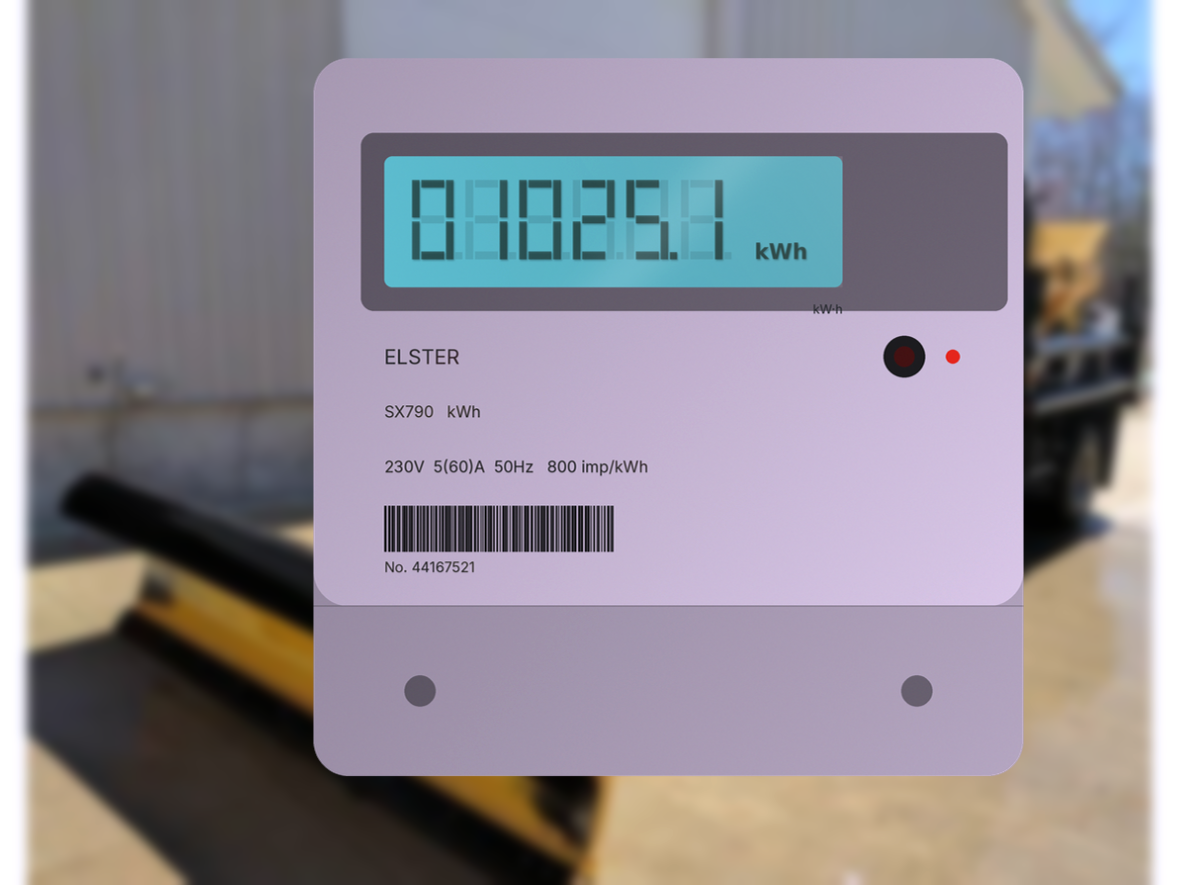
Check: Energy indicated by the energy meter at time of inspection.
1025.1 kWh
